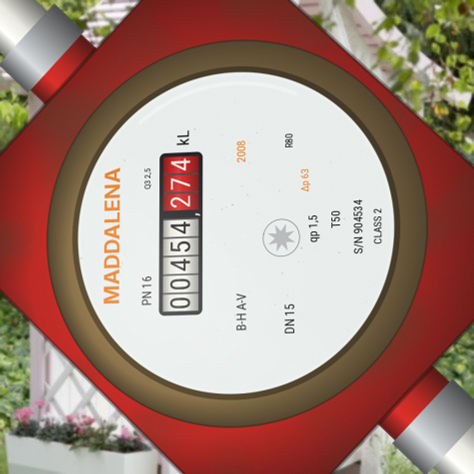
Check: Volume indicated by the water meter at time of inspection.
454.274 kL
